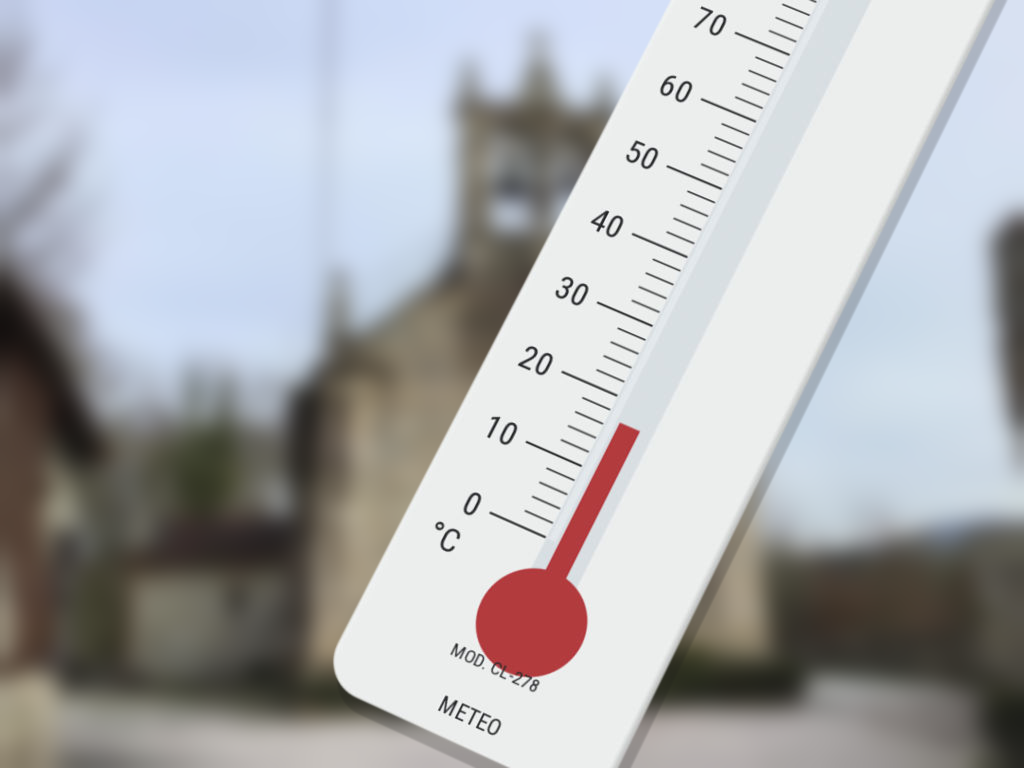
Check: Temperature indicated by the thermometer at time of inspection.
17 °C
